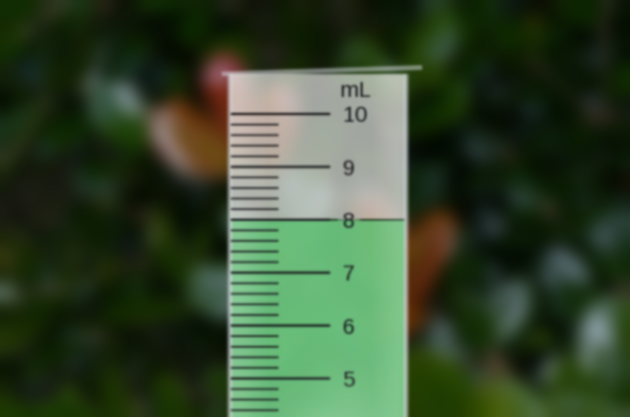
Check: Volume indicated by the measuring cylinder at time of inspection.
8 mL
